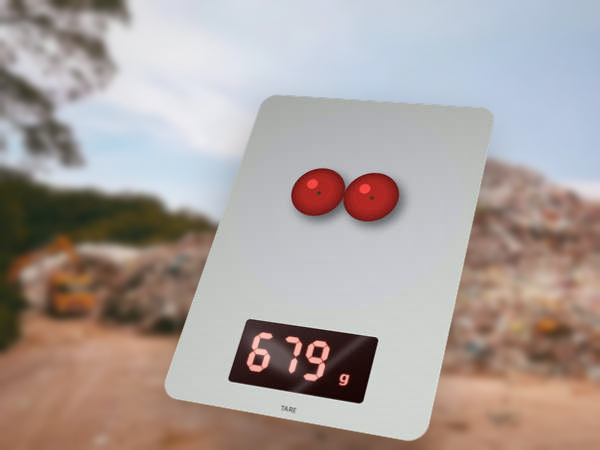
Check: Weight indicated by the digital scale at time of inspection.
679 g
